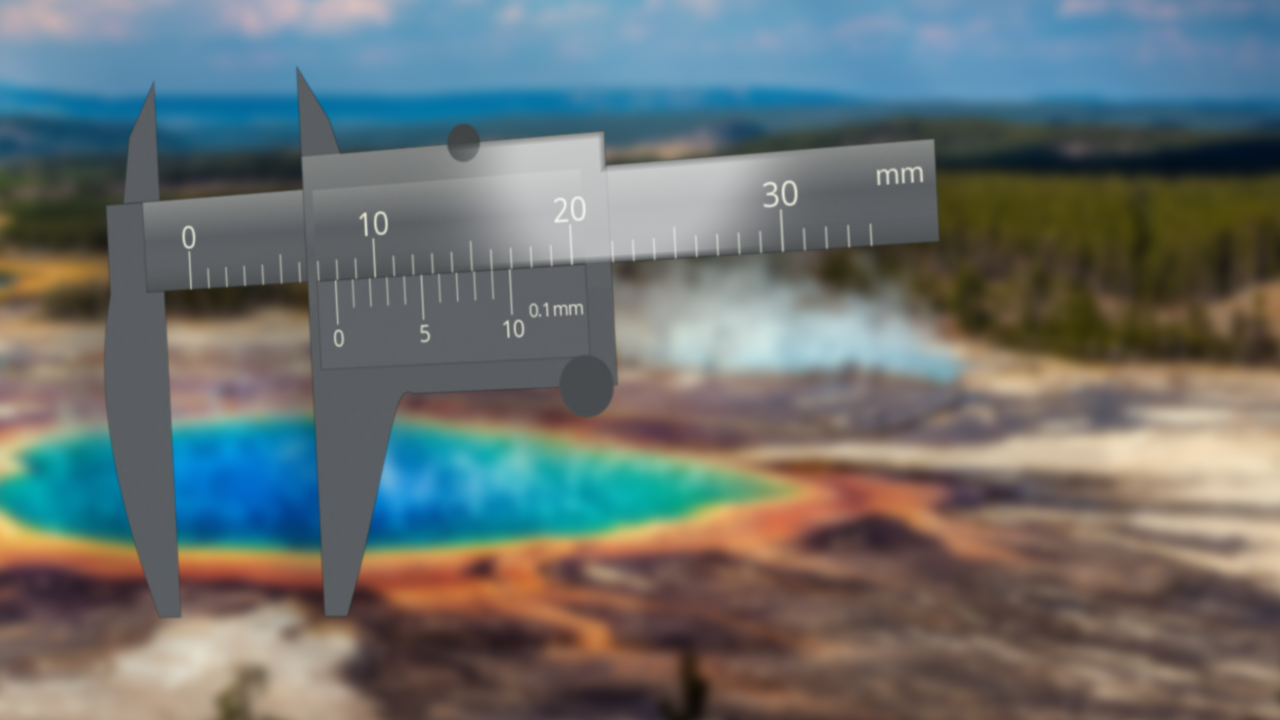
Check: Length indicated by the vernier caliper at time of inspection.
7.9 mm
